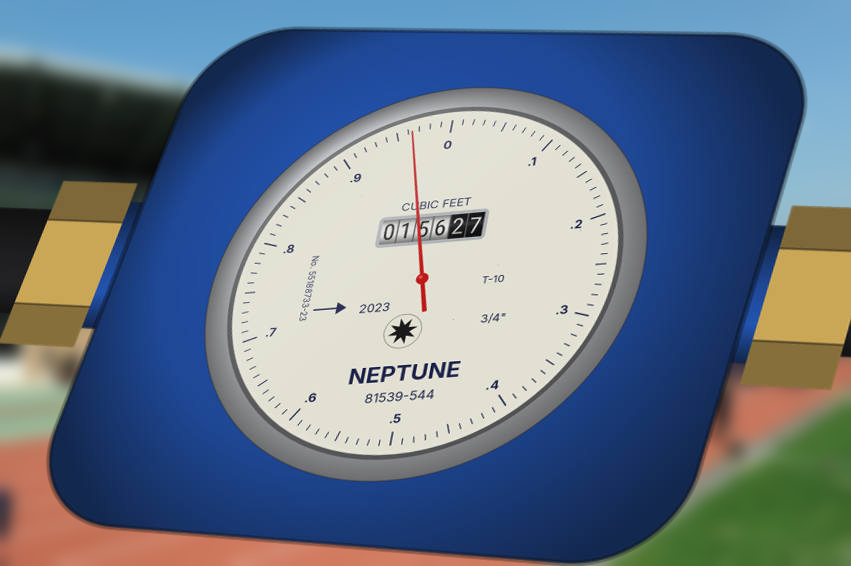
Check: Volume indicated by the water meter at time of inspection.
15626.96 ft³
